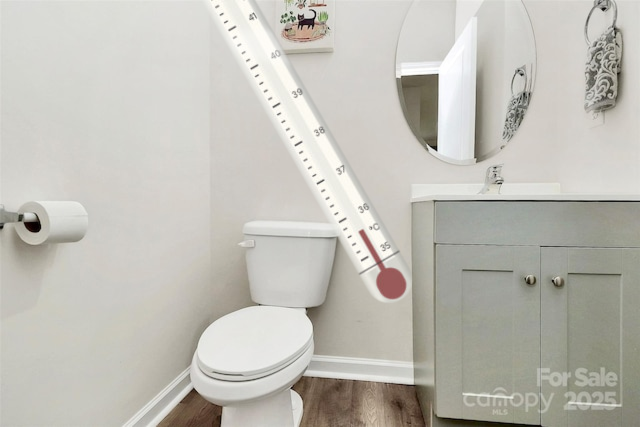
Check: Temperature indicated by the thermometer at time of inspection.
35.6 °C
